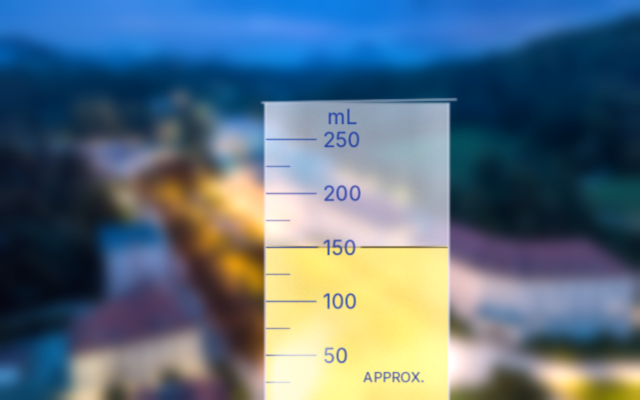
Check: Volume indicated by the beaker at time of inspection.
150 mL
